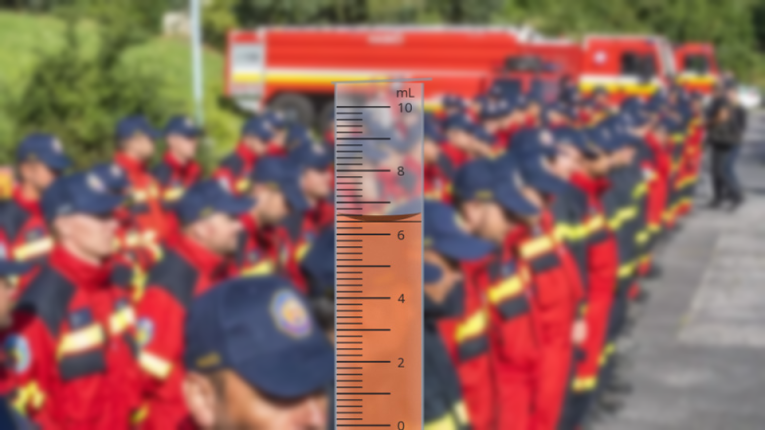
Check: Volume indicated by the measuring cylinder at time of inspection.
6.4 mL
